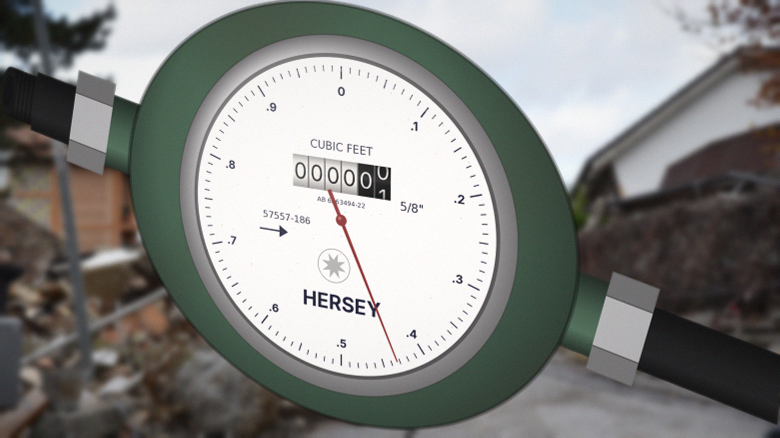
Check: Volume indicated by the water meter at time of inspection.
0.43 ft³
